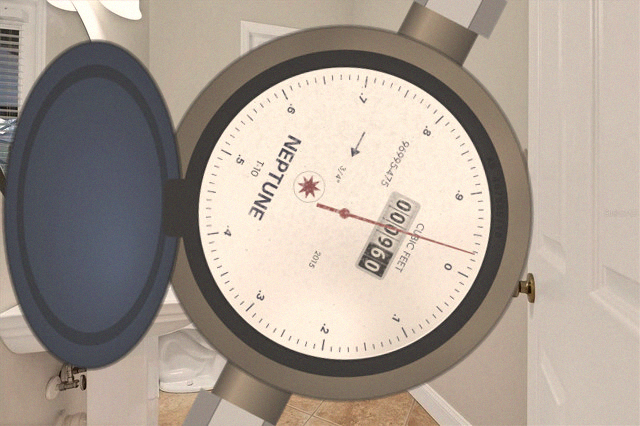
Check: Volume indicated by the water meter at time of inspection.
959.97 ft³
